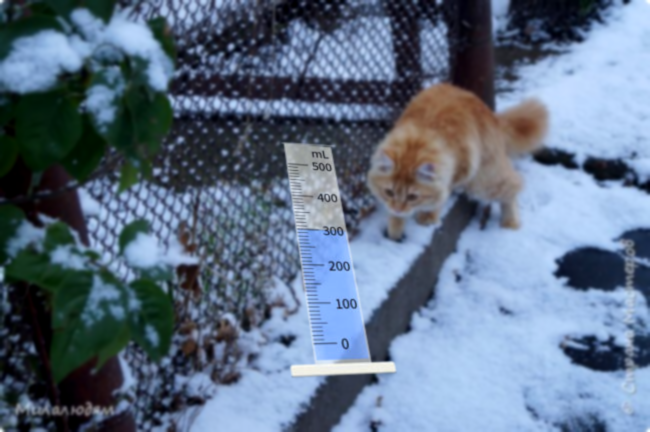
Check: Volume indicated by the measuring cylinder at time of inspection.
300 mL
